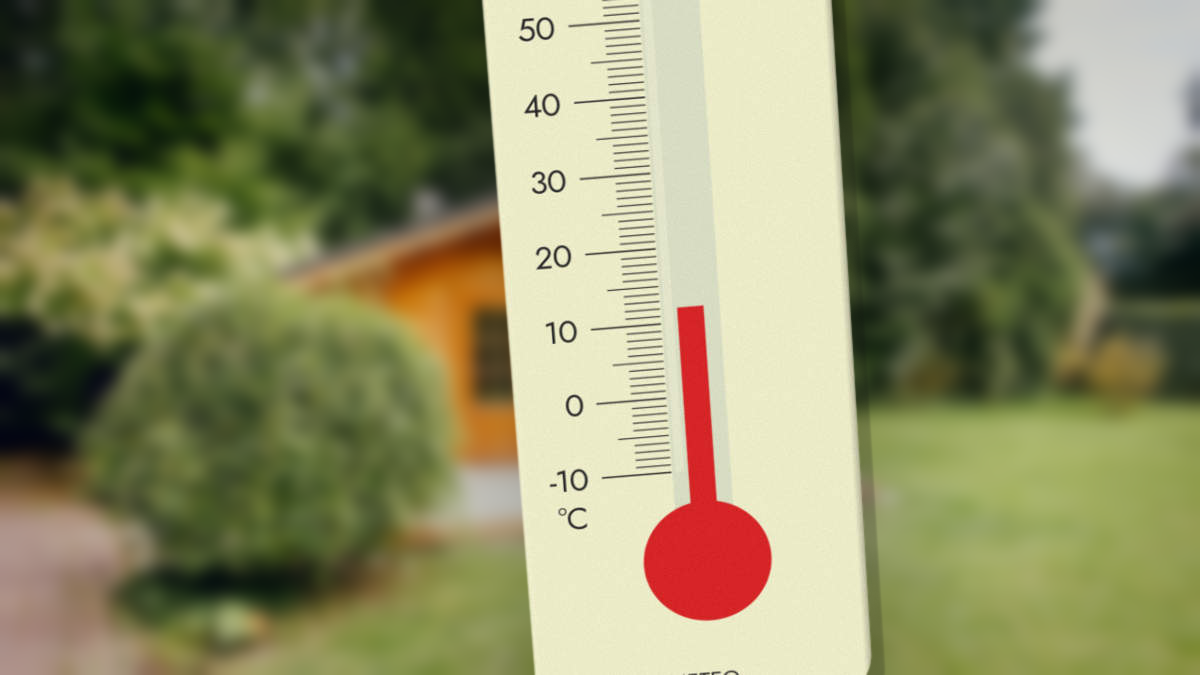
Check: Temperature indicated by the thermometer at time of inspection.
12 °C
